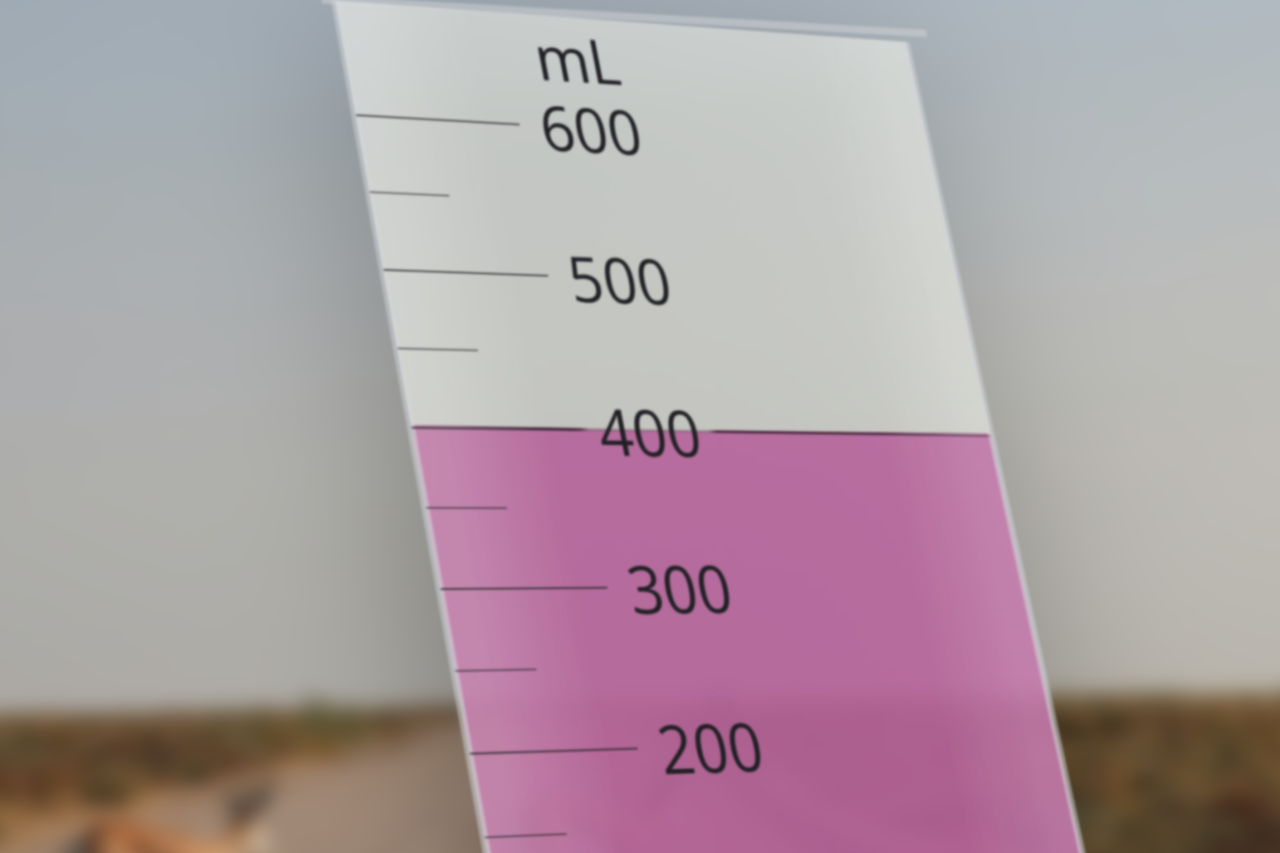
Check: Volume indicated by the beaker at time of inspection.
400 mL
